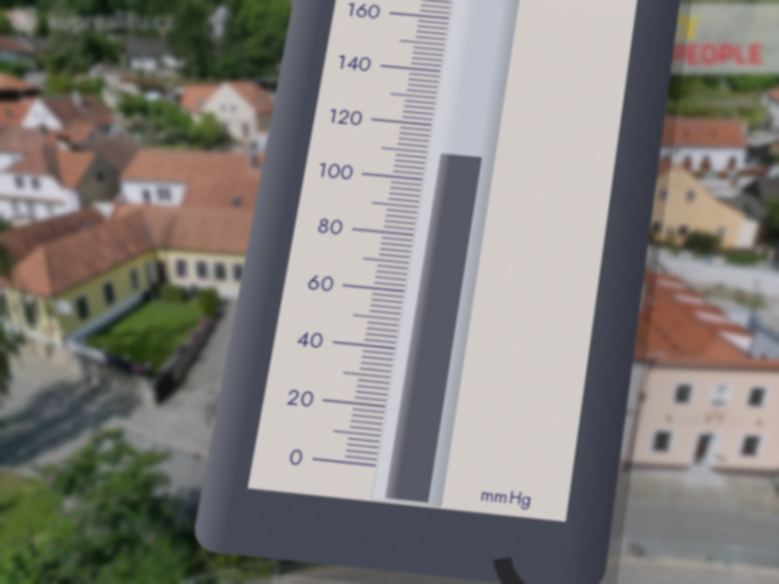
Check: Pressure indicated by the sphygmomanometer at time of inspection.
110 mmHg
